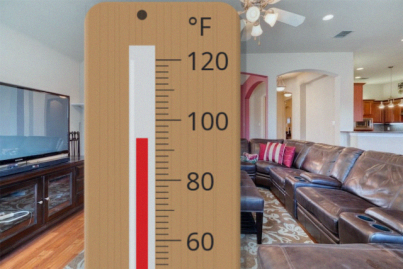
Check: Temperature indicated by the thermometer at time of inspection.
94 °F
